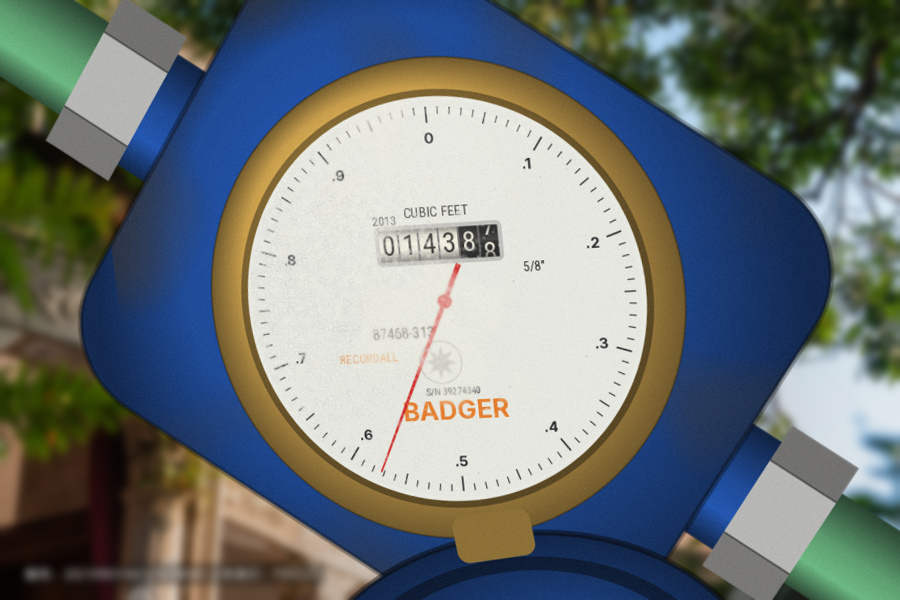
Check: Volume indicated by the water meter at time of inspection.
14387.57 ft³
